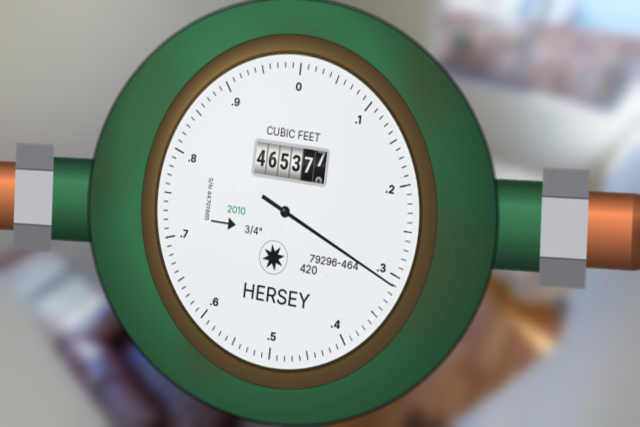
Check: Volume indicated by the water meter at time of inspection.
465377.31 ft³
